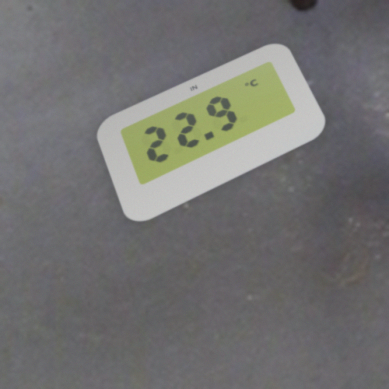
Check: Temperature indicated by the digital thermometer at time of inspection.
22.9 °C
